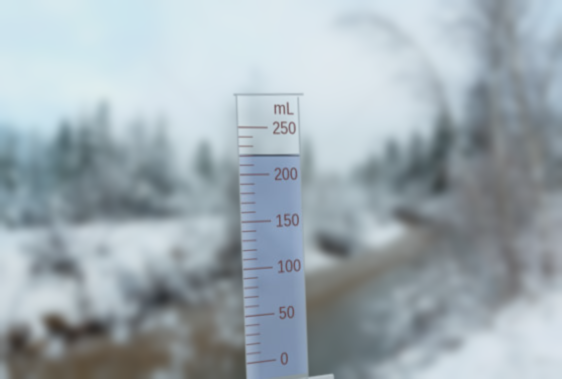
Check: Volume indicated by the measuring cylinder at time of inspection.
220 mL
